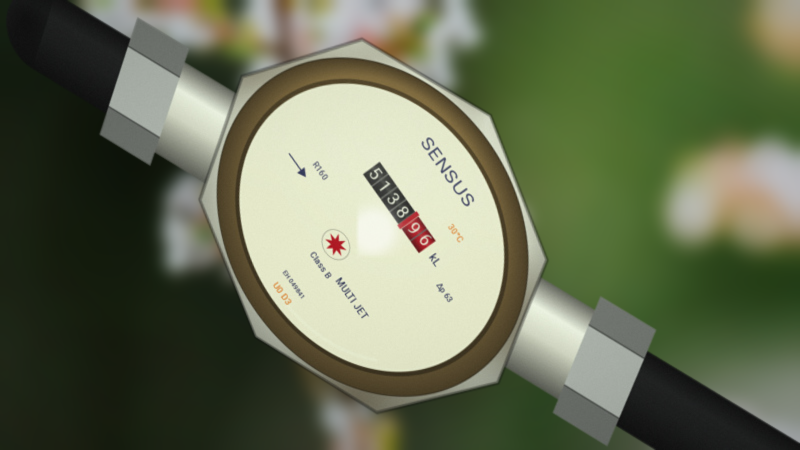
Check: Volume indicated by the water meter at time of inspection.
5138.96 kL
